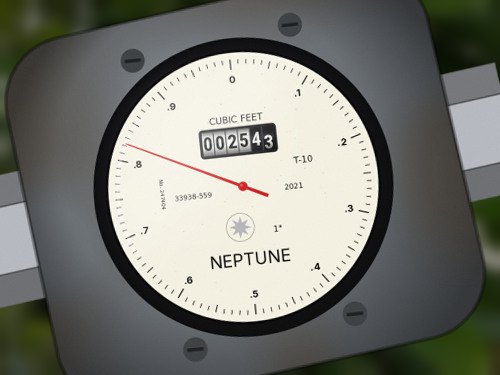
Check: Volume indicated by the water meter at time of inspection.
2542.82 ft³
